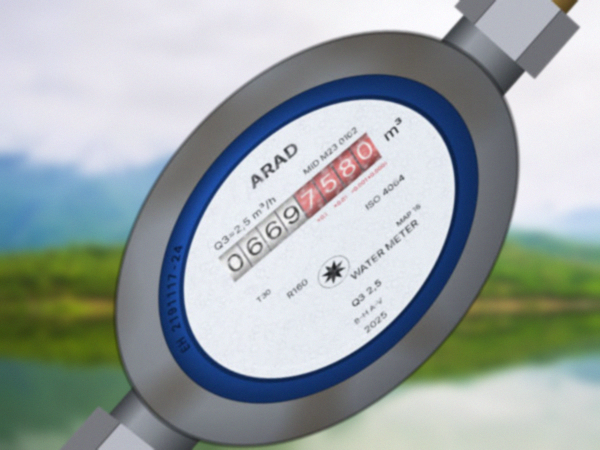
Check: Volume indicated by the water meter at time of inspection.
669.7580 m³
